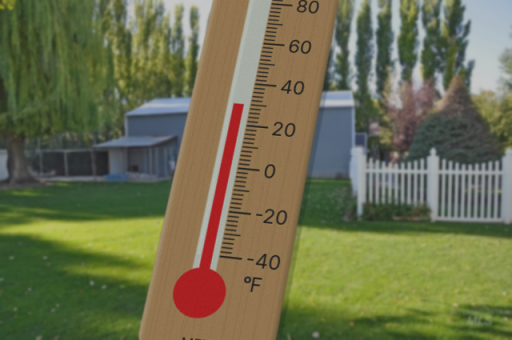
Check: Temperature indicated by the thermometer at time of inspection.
30 °F
